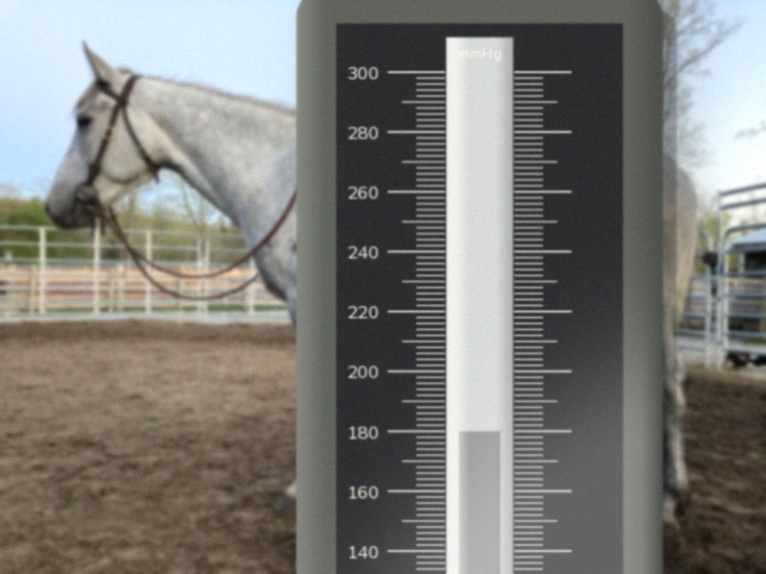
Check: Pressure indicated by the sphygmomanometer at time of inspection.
180 mmHg
